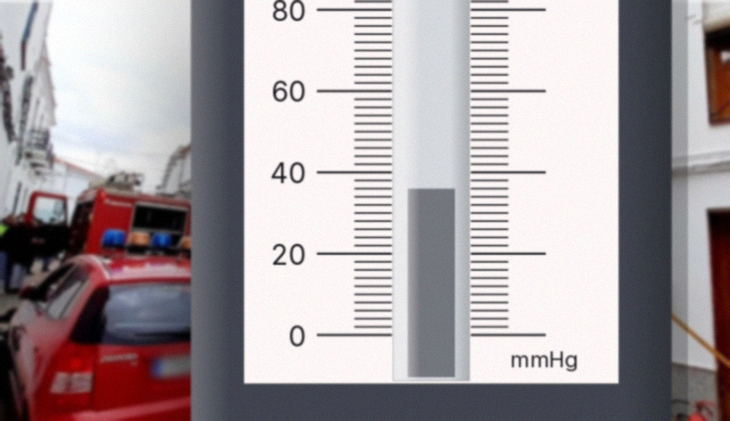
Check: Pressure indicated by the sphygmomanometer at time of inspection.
36 mmHg
